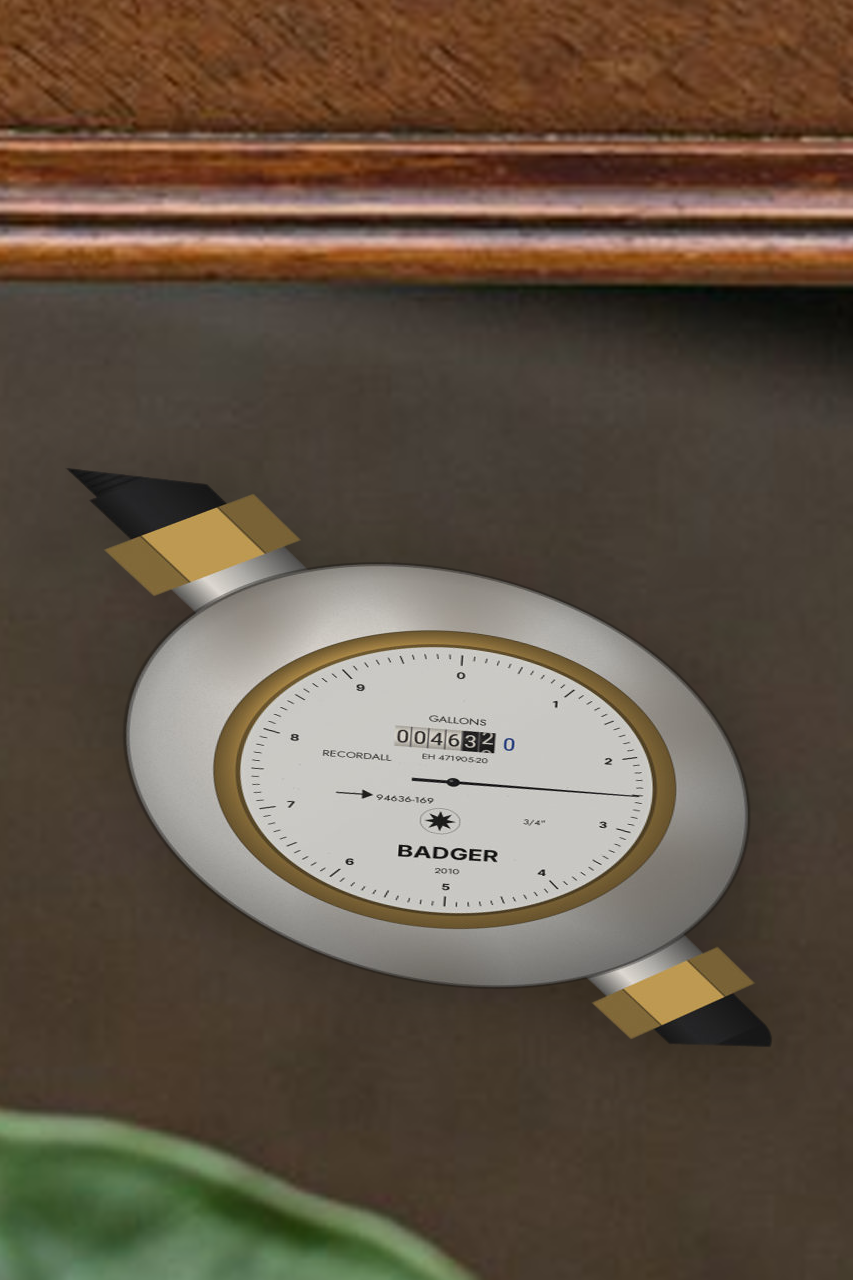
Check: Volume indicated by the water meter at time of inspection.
46322.5 gal
